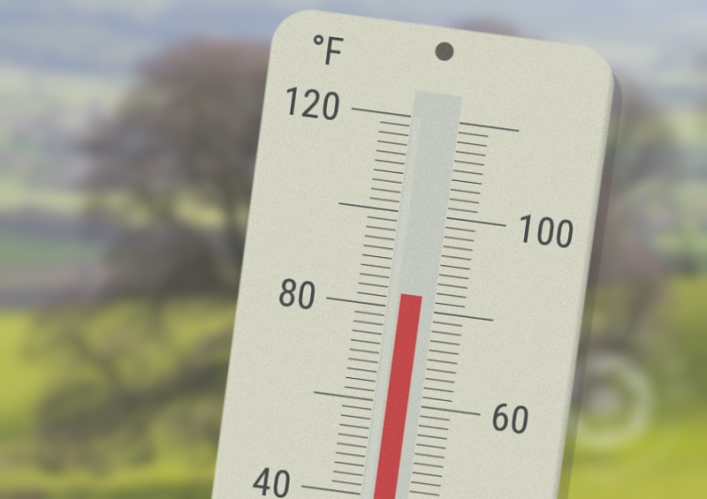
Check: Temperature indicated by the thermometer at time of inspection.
83 °F
